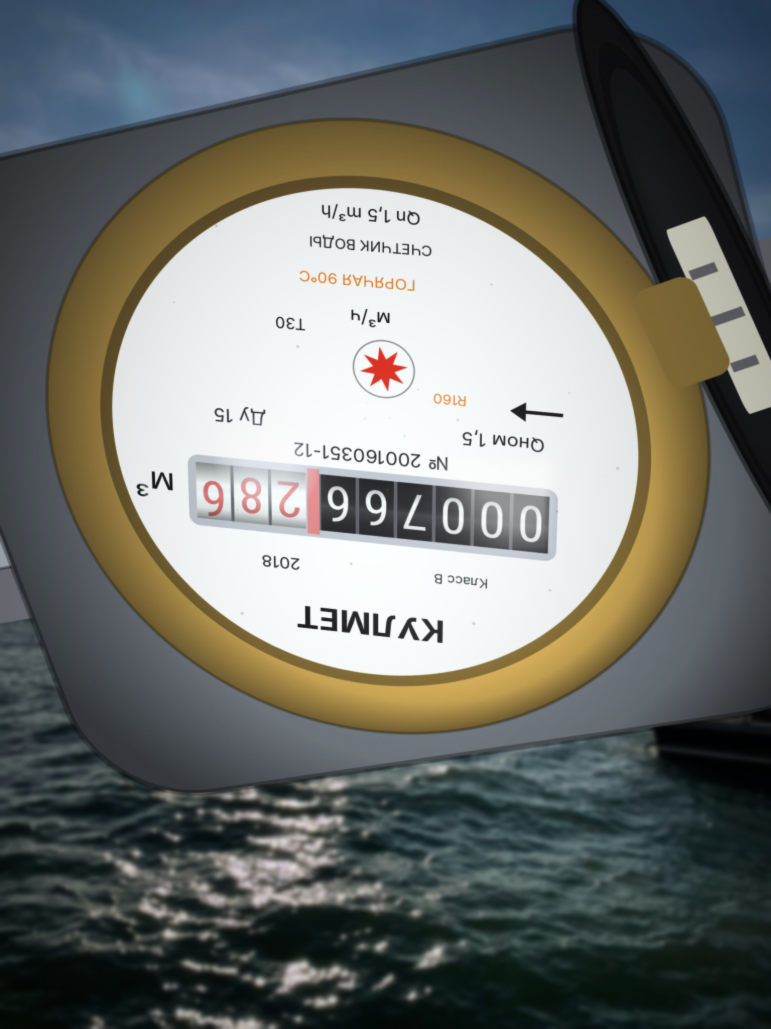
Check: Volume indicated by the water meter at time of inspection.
766.286 m³
